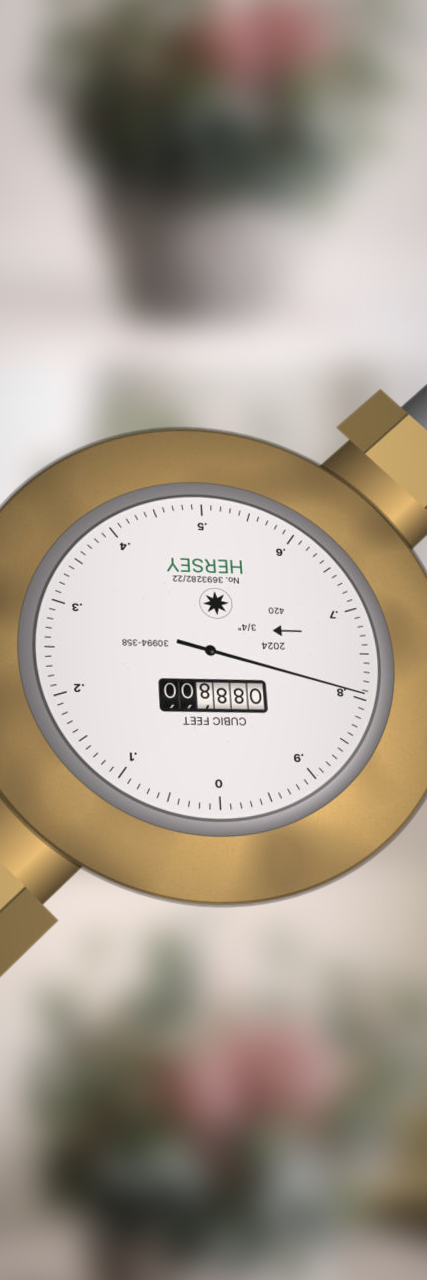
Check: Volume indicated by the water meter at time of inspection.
88799.79 ft³
